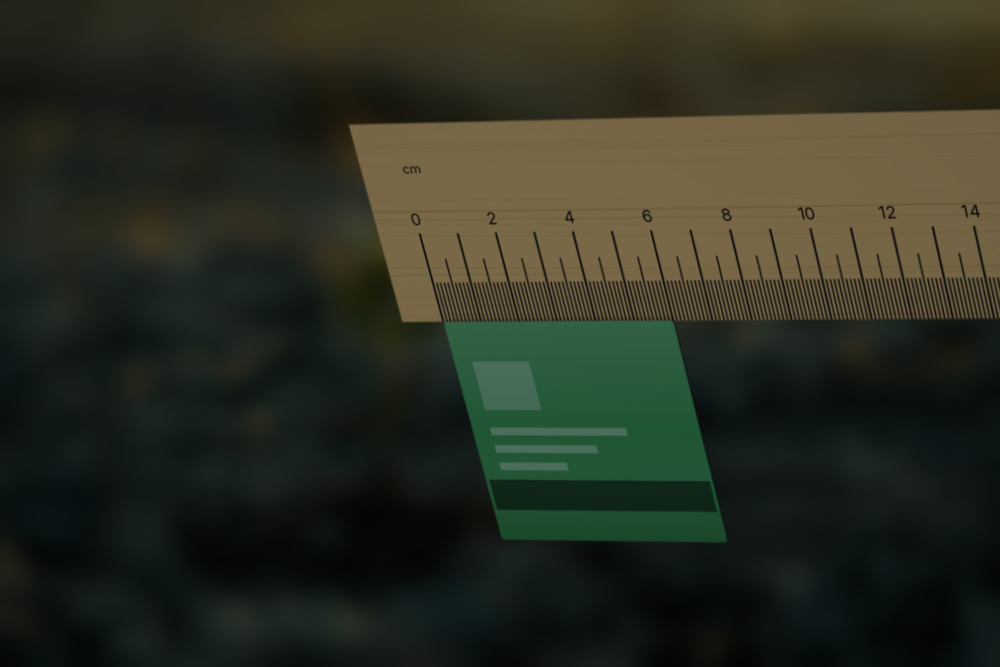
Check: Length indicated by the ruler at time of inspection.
6 cm
